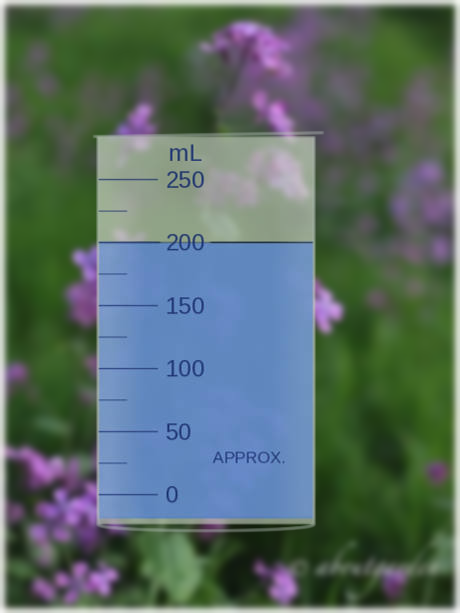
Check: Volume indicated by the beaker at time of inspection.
200 mL
